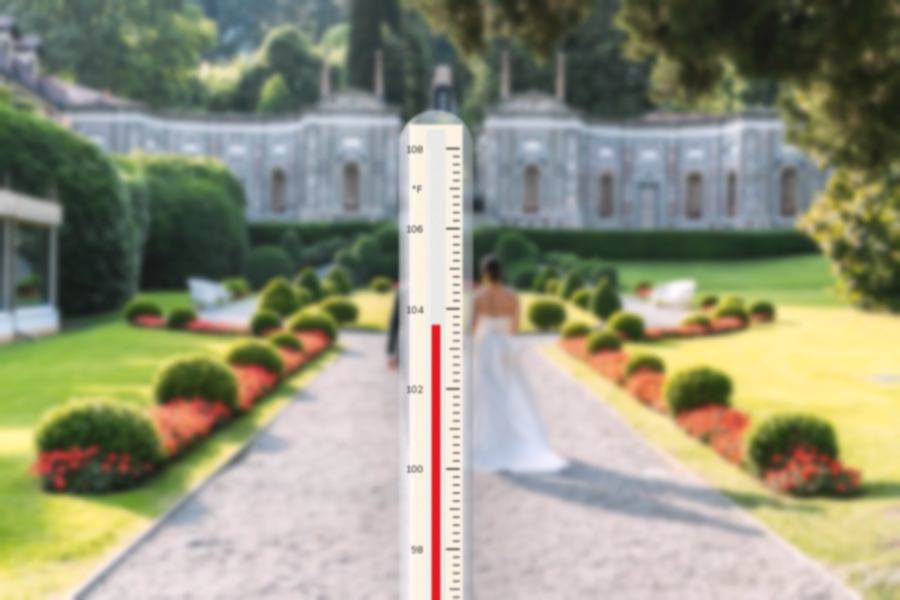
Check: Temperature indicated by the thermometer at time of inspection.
103.6 °F
